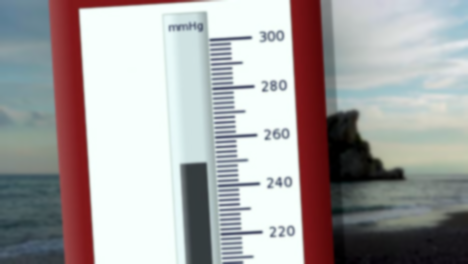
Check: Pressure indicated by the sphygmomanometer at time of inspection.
250 mmHg
